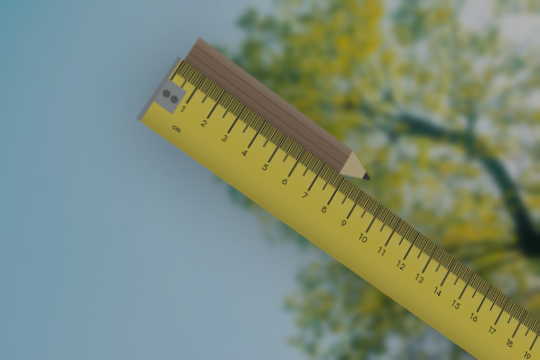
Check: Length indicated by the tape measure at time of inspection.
9 cm
